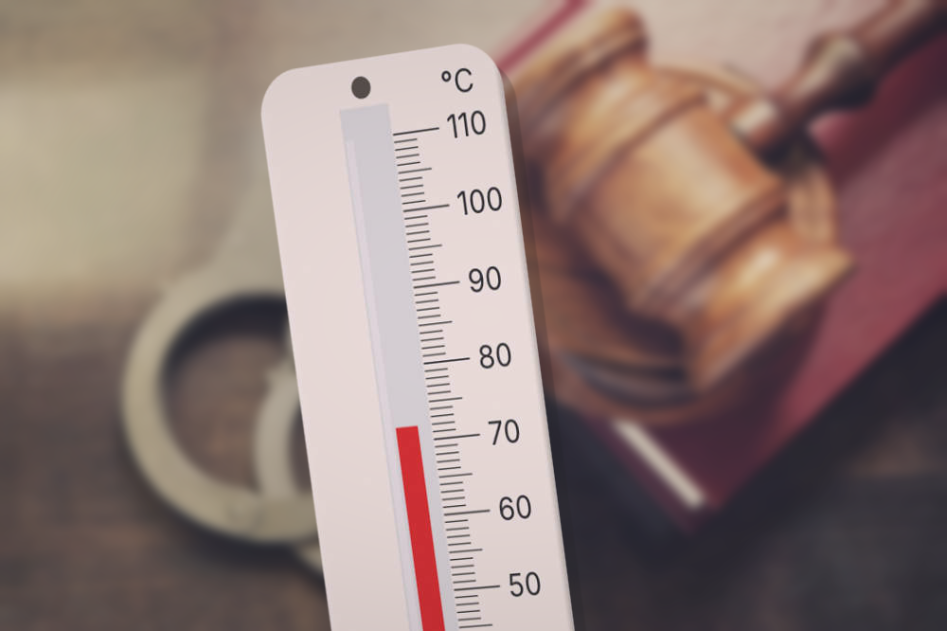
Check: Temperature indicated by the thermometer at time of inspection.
72 °C
